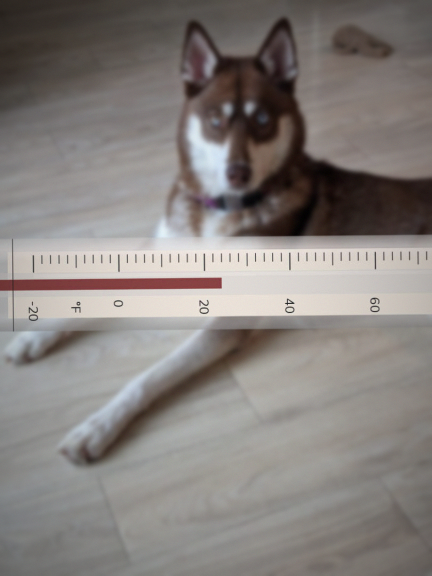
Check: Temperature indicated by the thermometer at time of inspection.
24 °F
